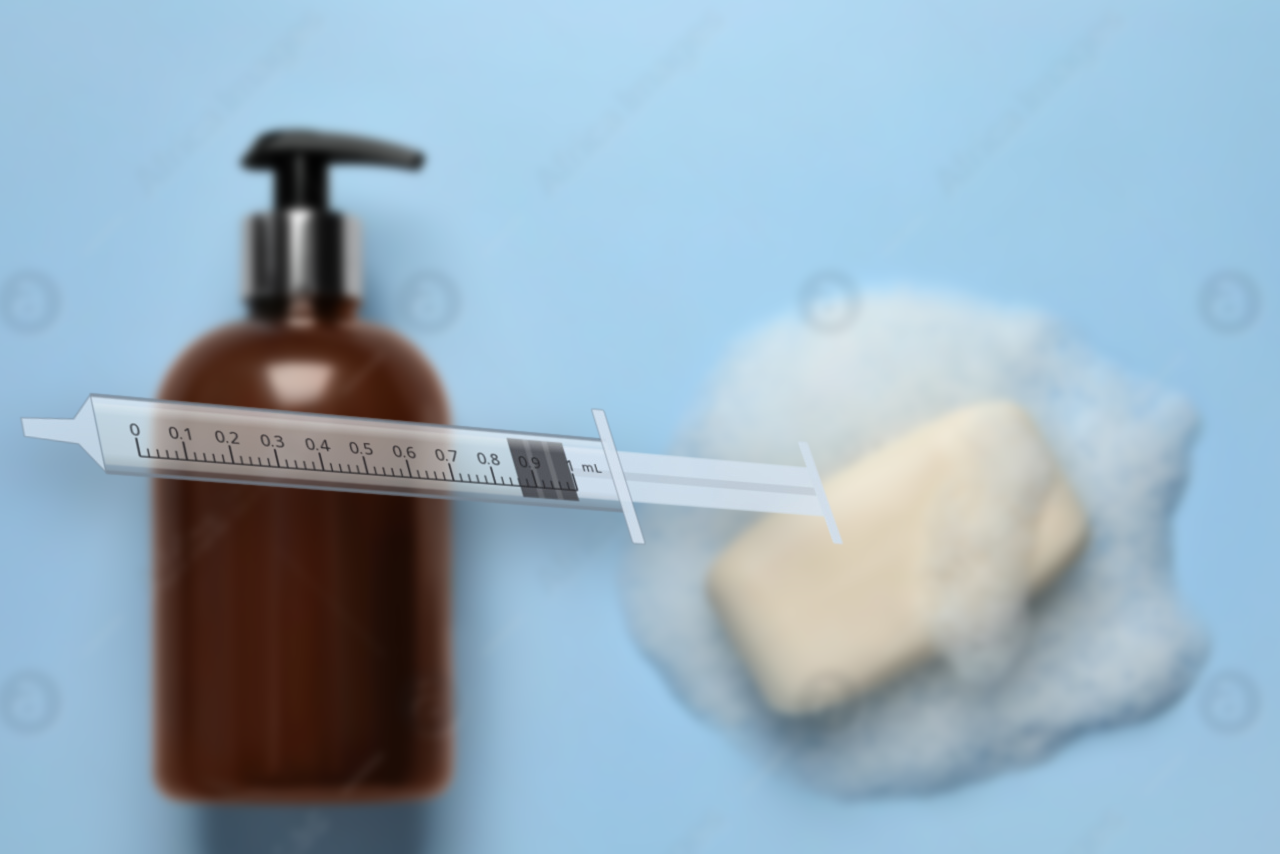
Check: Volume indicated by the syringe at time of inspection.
0.86 mL
